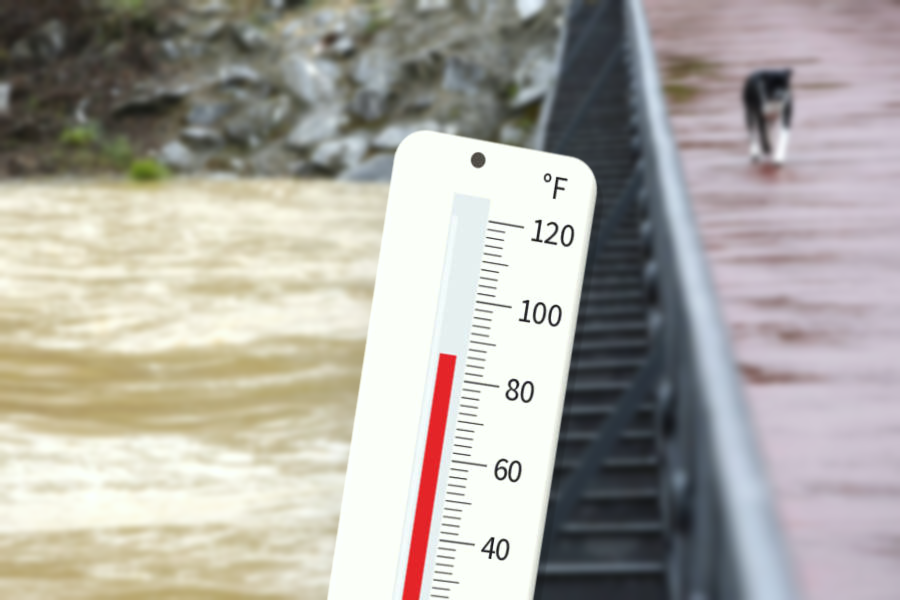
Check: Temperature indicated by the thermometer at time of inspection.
86 °F
